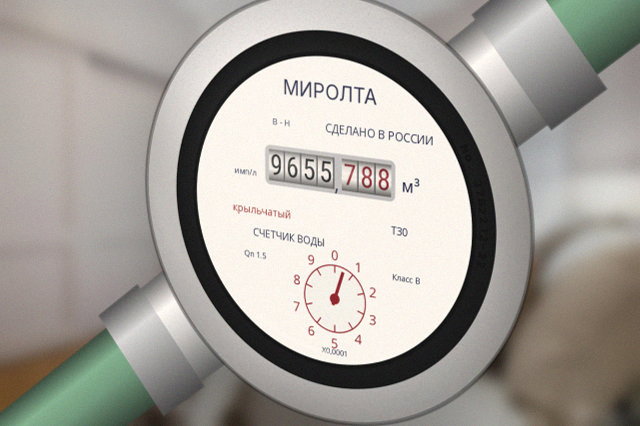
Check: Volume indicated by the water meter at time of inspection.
9655.7880 m³
